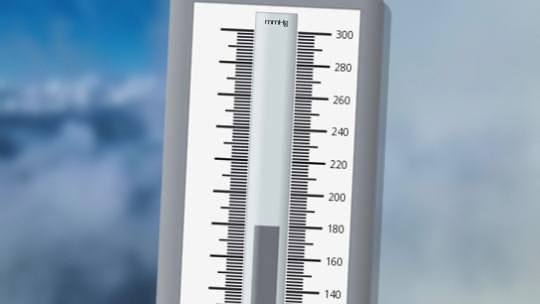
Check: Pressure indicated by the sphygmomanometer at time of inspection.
180 mmHg
